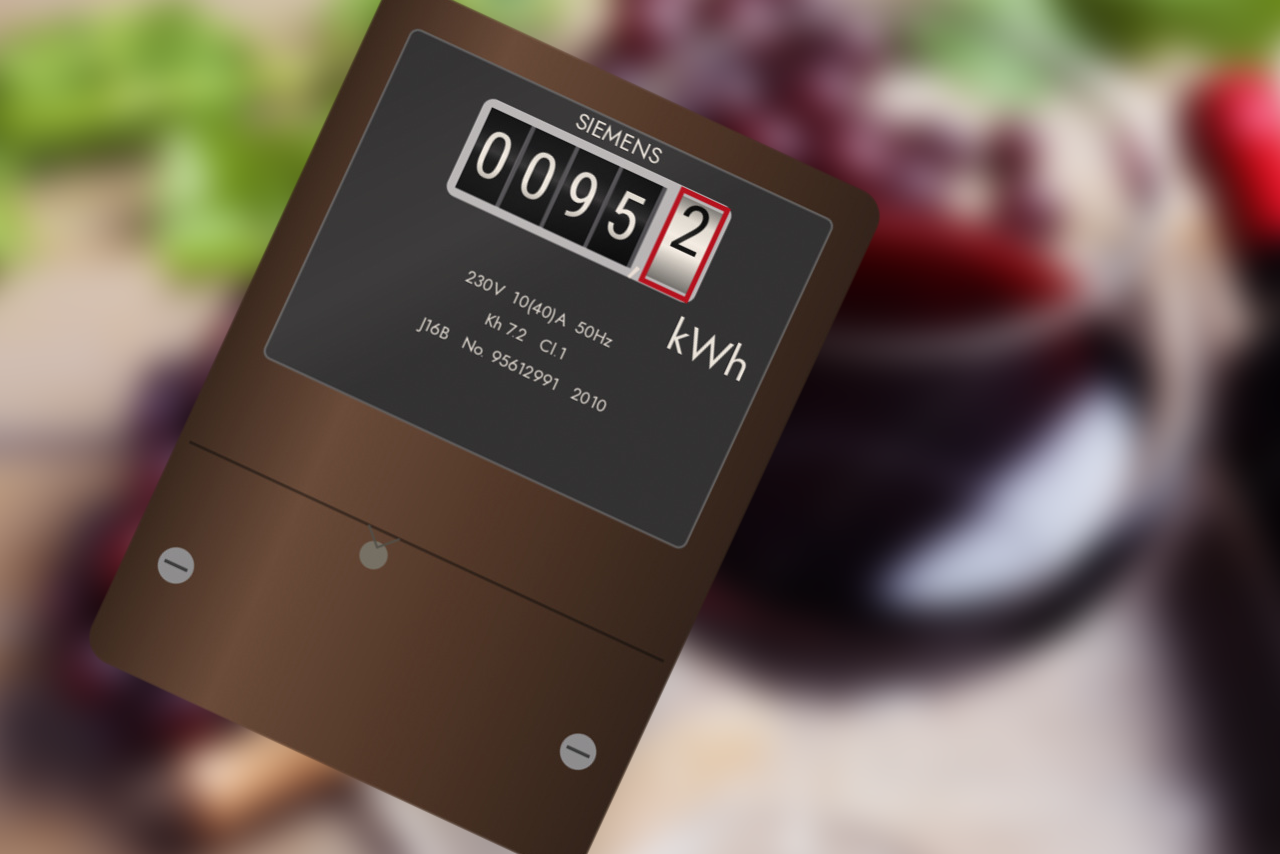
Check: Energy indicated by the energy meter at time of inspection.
95.2 kWh
